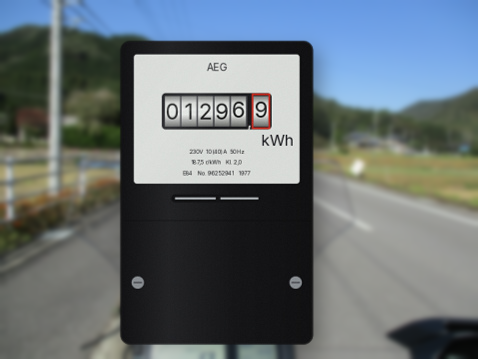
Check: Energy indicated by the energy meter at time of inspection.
1296.9 kWh
